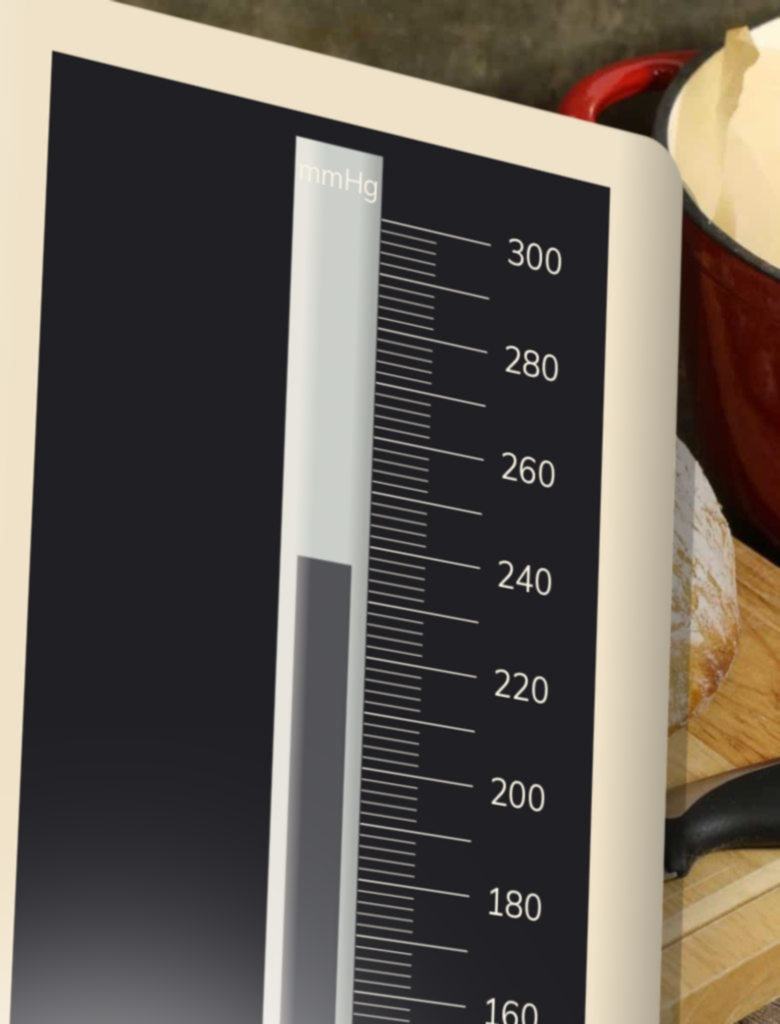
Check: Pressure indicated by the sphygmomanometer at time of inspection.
236 mmHg
